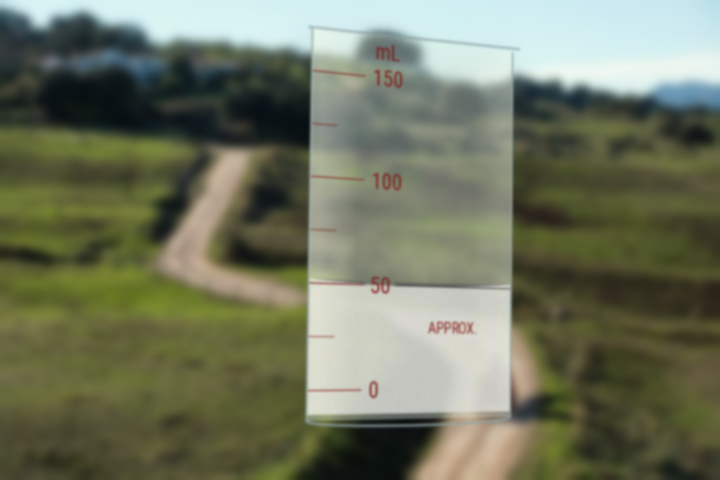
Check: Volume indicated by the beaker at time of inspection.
50 mL
